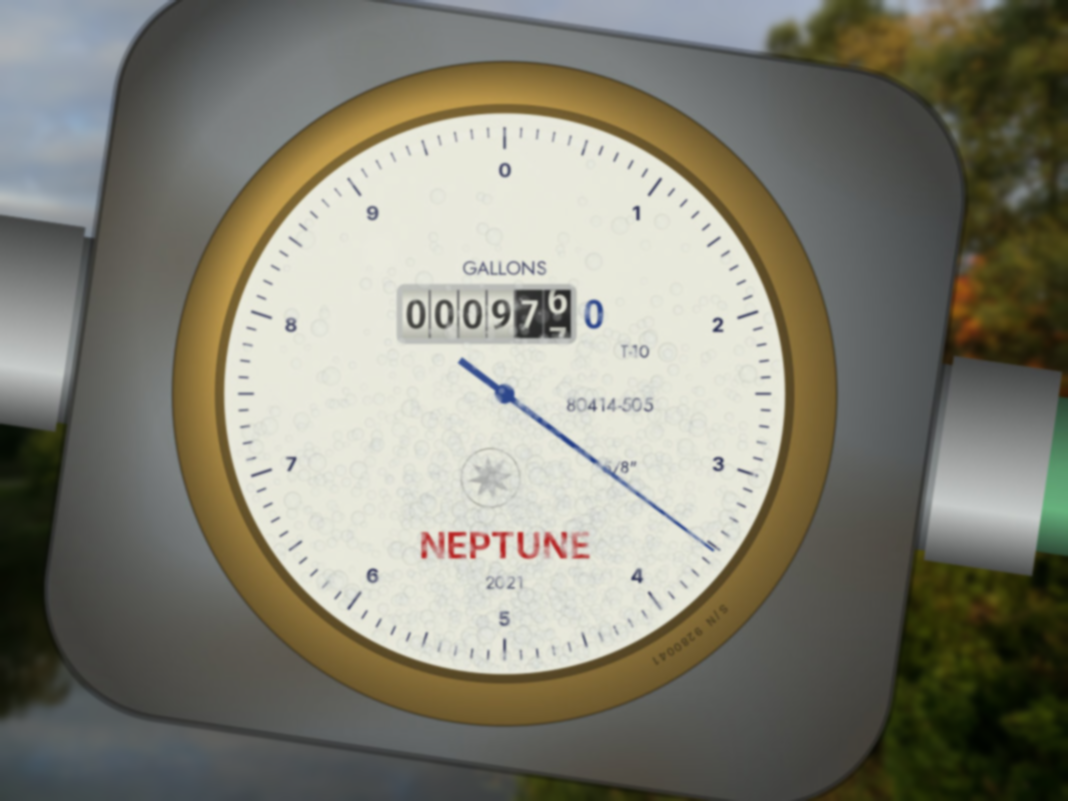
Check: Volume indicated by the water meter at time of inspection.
9763.5 gal
